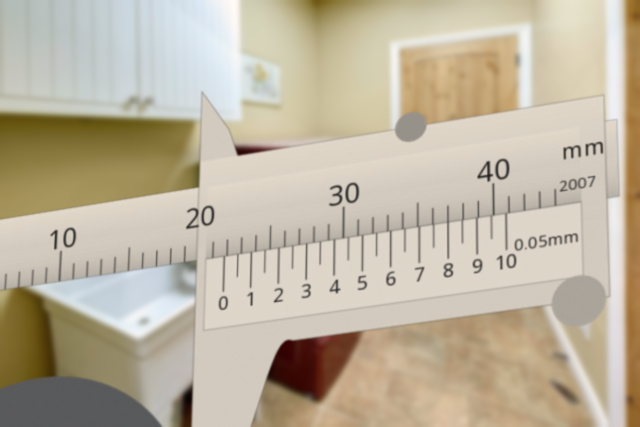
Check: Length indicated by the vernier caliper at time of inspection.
21.8 mm
